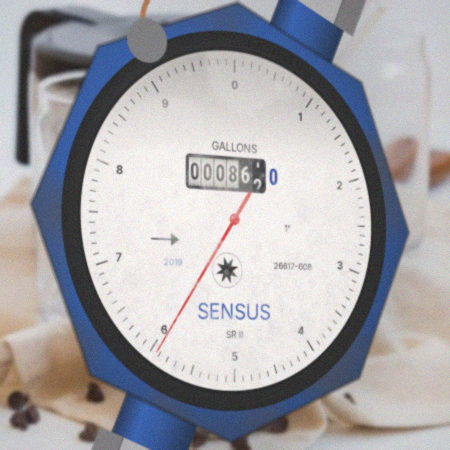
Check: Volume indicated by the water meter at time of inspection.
8615.9 gal
